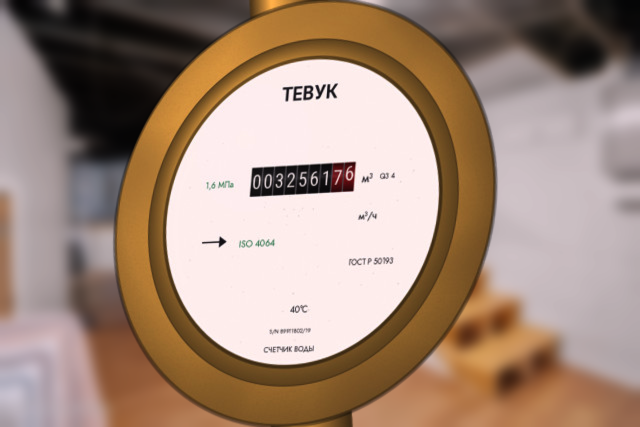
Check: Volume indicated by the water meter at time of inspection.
32561.76 m³
